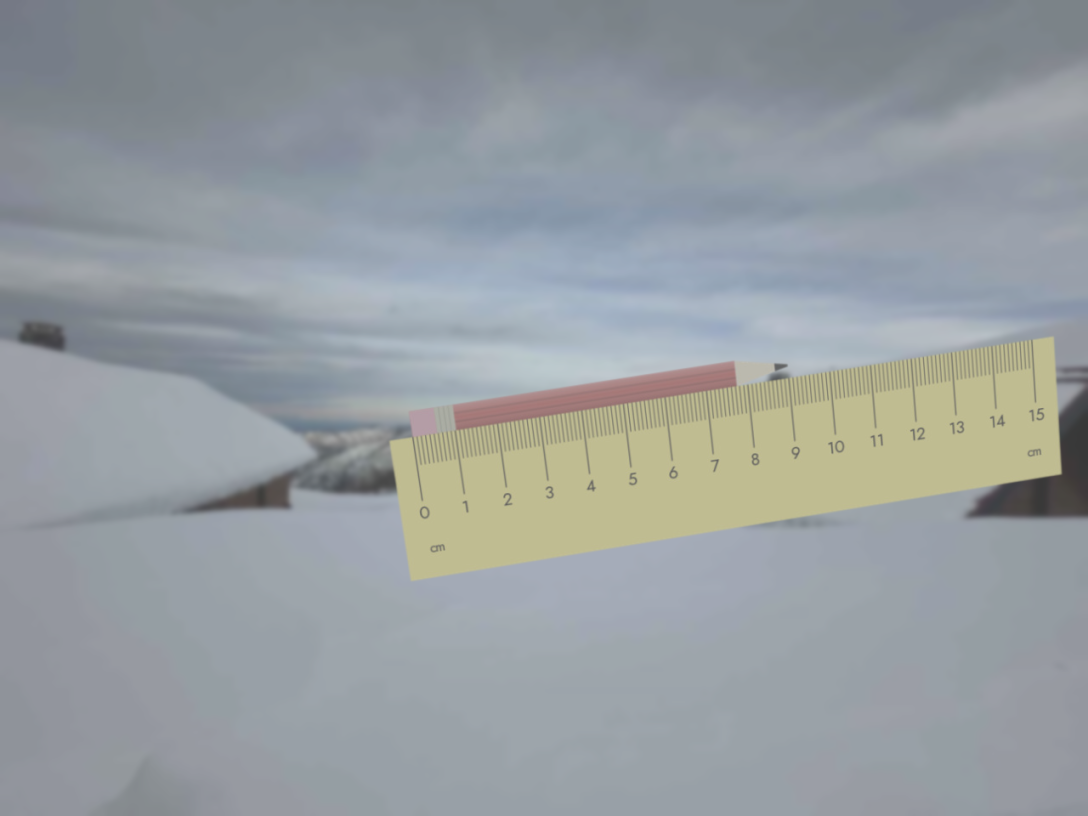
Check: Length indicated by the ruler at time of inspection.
9 cm
